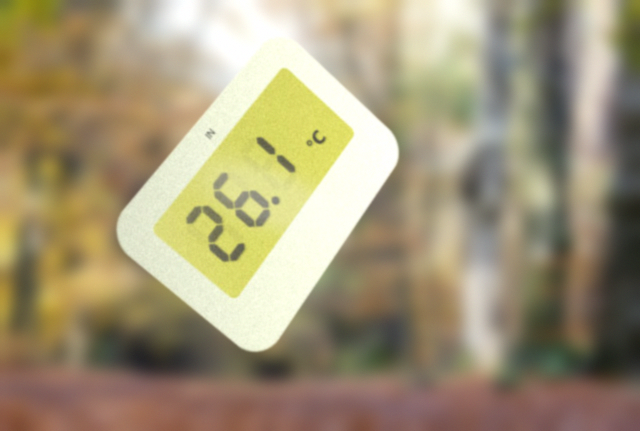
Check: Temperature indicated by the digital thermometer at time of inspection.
26.1 °C
